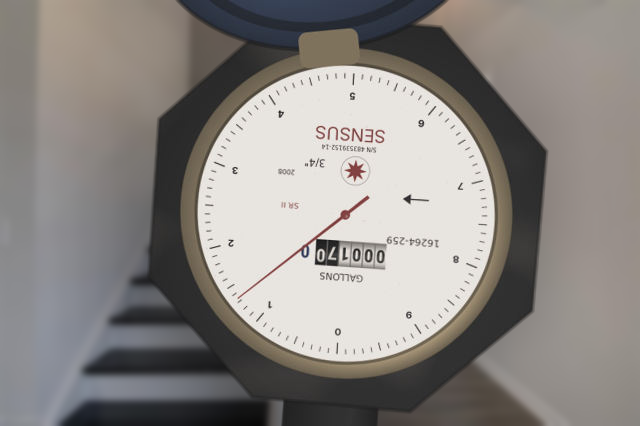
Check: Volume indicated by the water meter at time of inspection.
1701.3 gal
